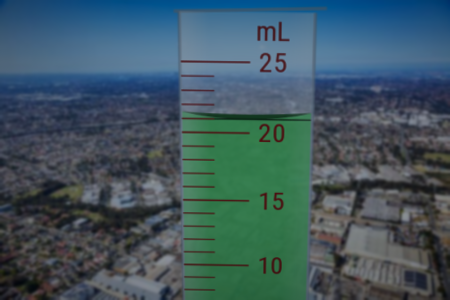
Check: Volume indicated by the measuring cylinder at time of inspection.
21 mL
